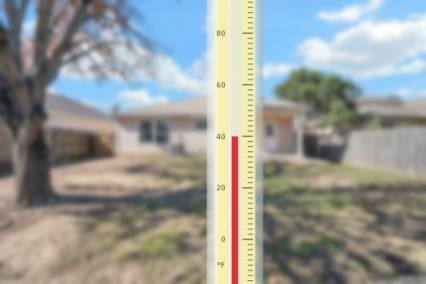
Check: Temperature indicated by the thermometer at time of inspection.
40 °F
